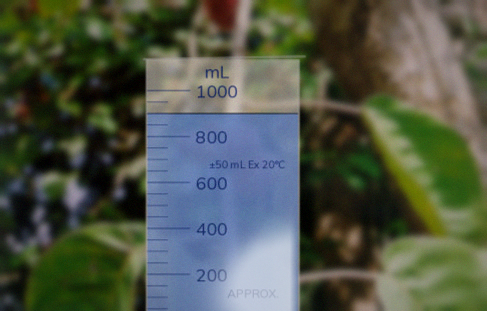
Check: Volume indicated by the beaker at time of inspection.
900 mL
